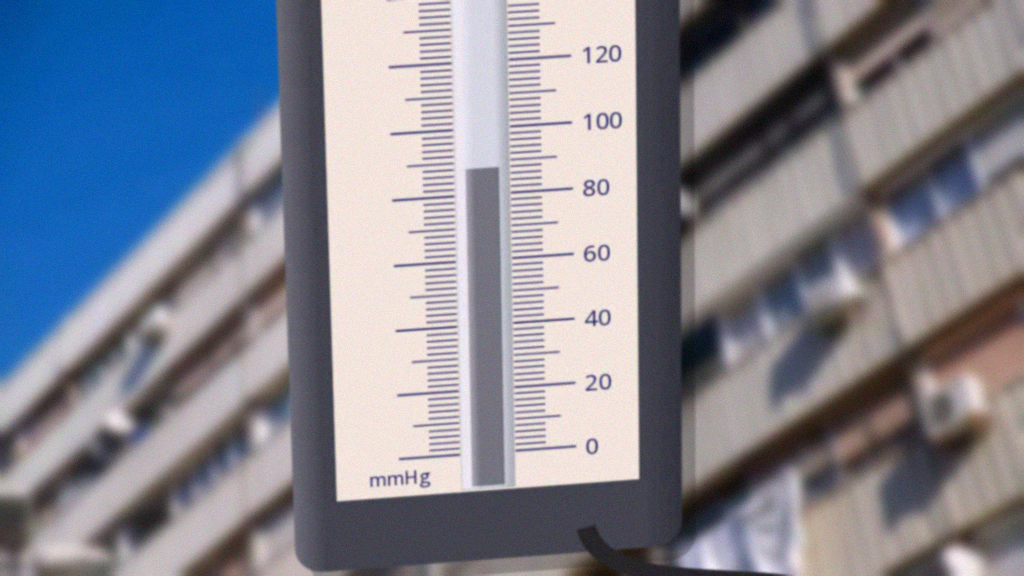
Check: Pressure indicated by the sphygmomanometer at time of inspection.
88 mmHg
